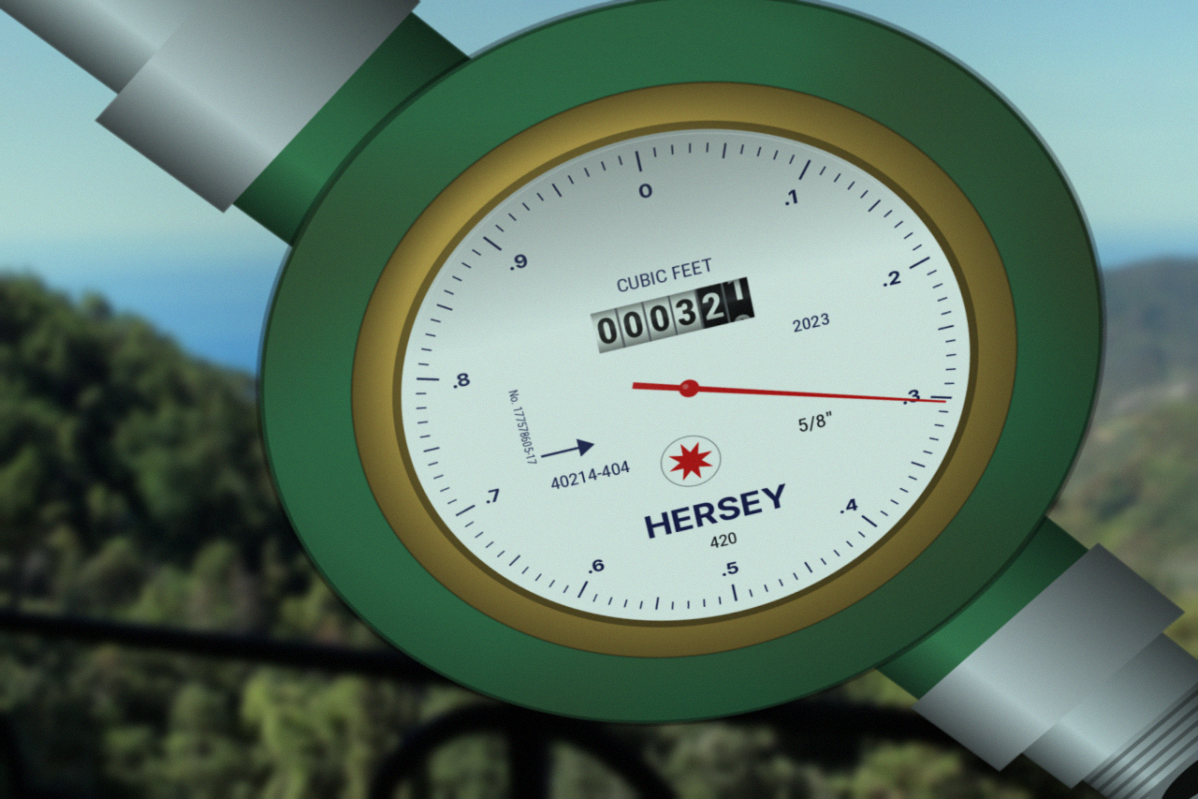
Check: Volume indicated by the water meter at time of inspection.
321.30 ft³
